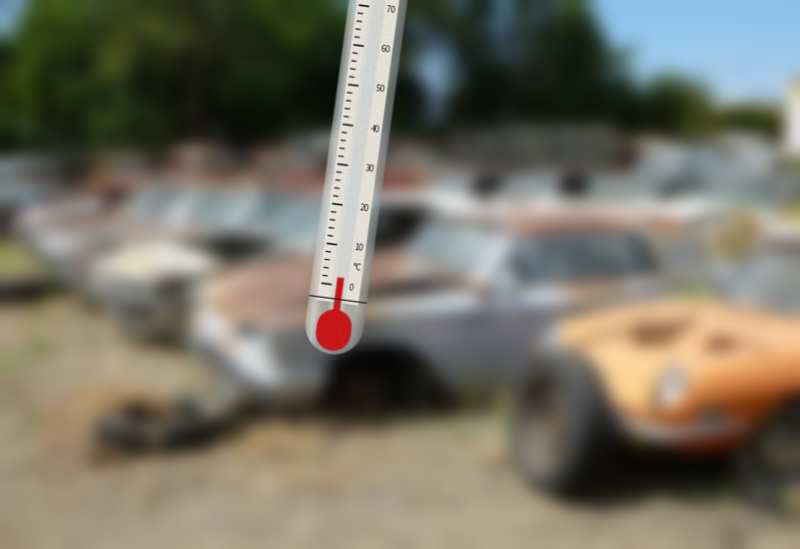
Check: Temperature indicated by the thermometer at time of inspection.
2 °C
